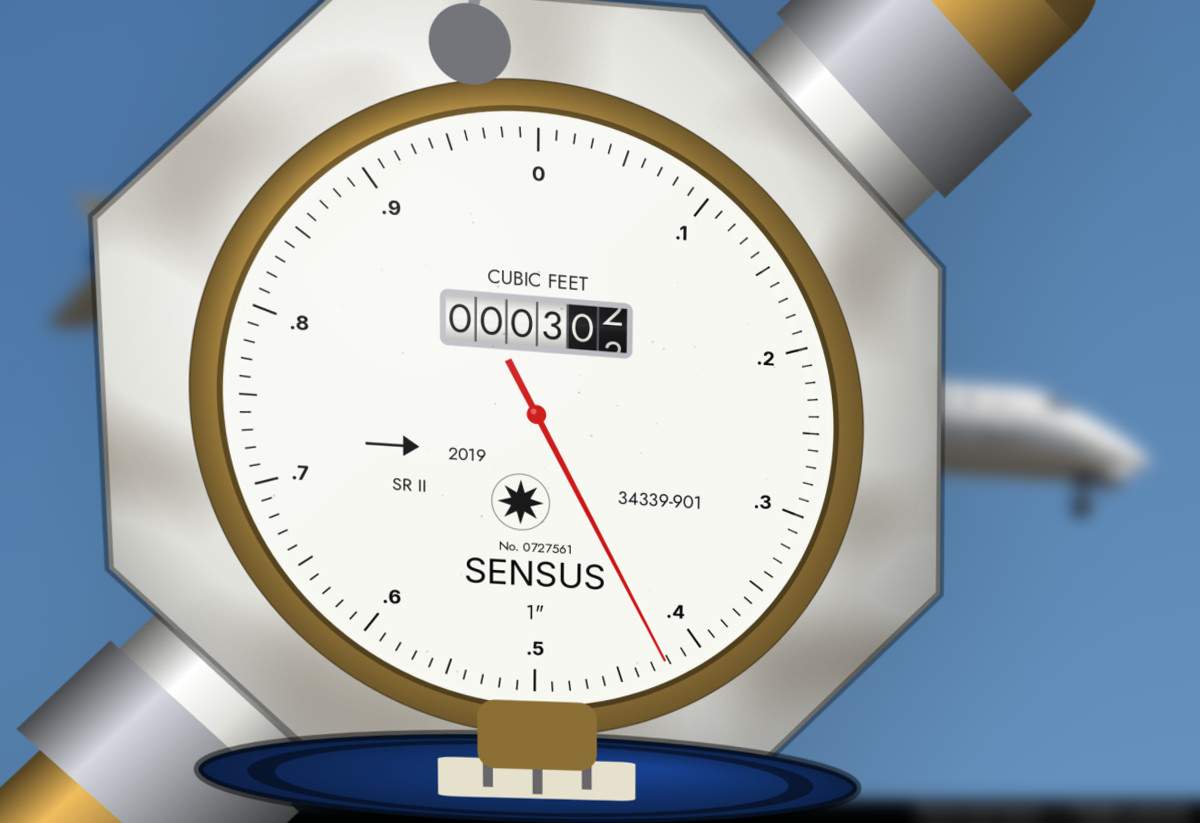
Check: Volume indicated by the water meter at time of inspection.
302.42 ft³
